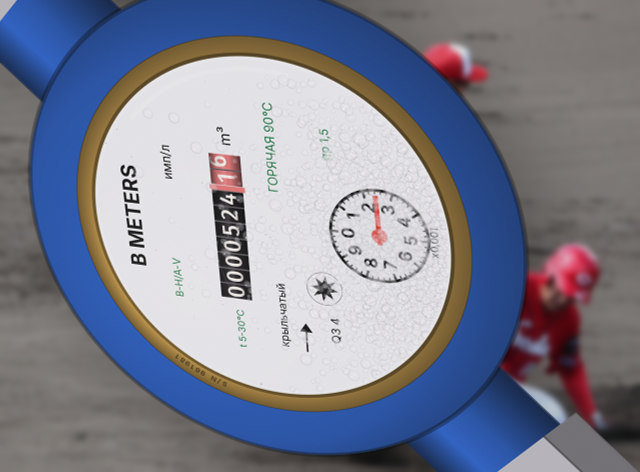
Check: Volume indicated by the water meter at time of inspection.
524.162 m³
